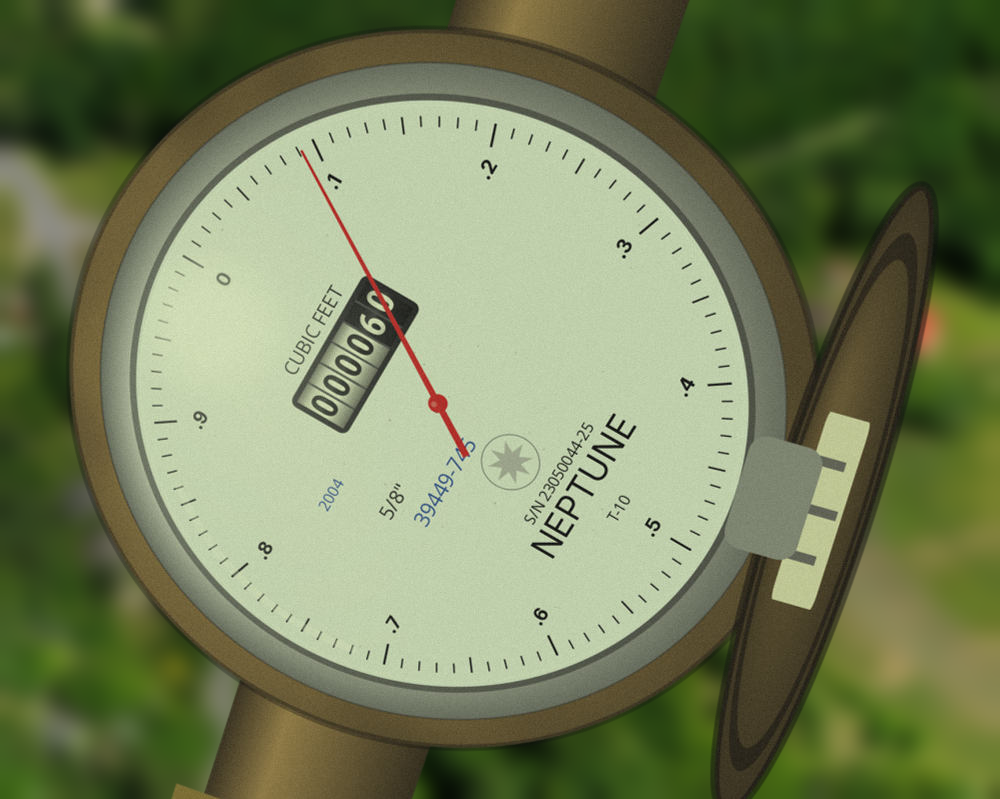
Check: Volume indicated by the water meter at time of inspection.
60.09 ft³
